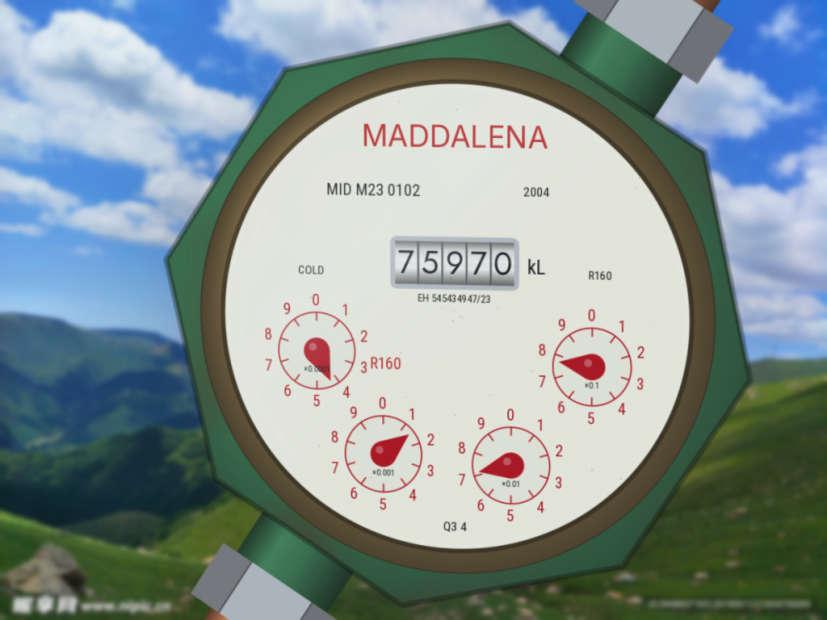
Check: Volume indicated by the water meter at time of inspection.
75970.7714 kL
